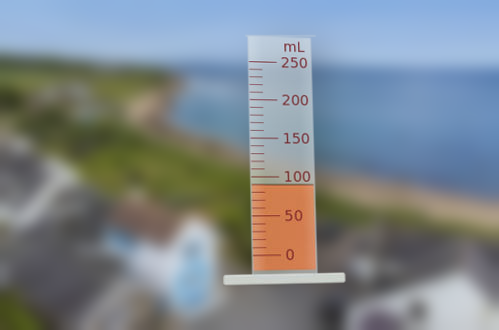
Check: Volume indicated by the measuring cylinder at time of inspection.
90 mL
